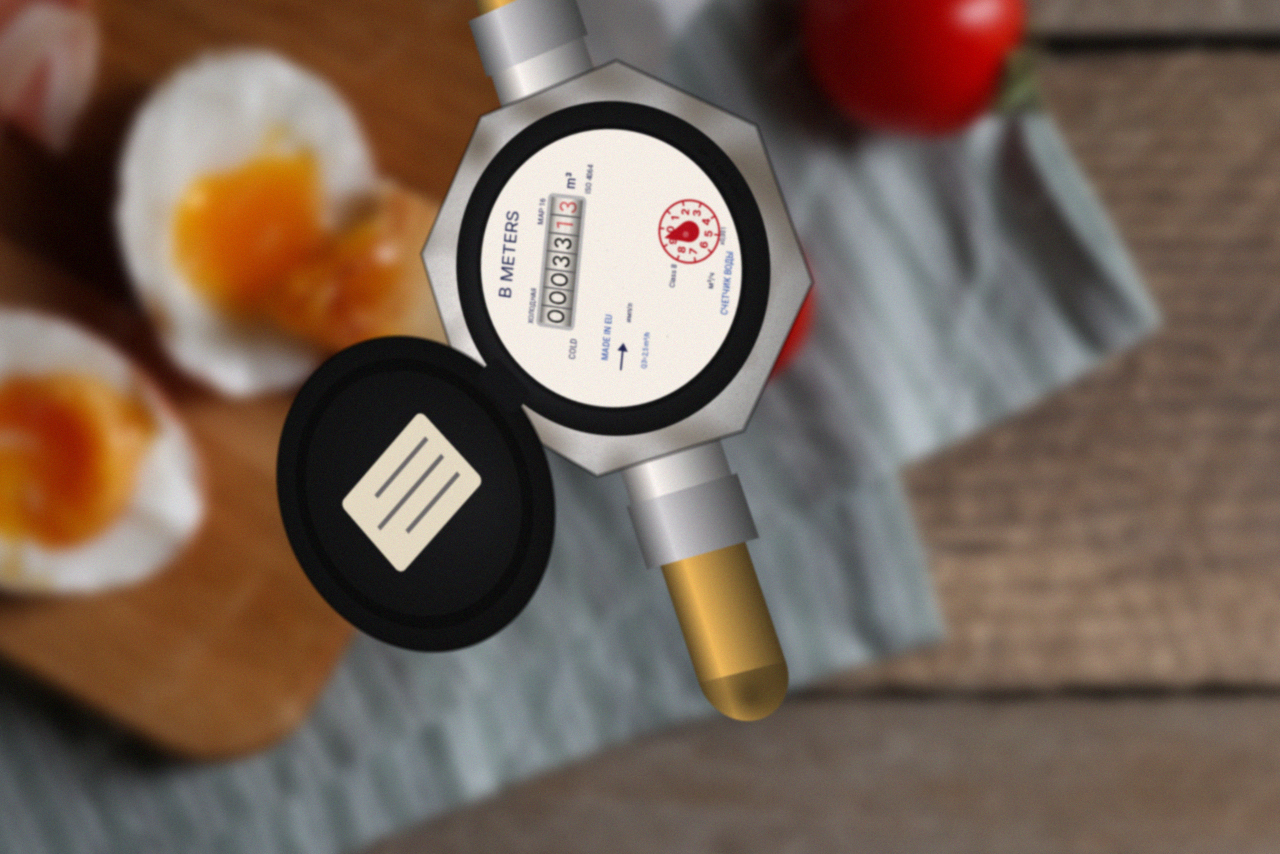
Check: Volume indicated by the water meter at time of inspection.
33.129 m³
